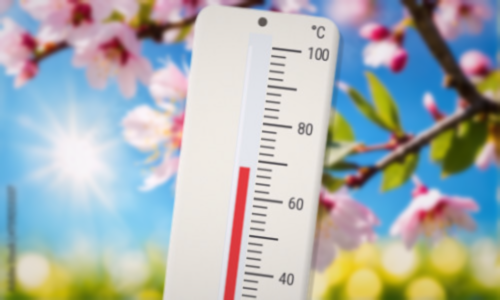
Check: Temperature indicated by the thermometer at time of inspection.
68 °C
